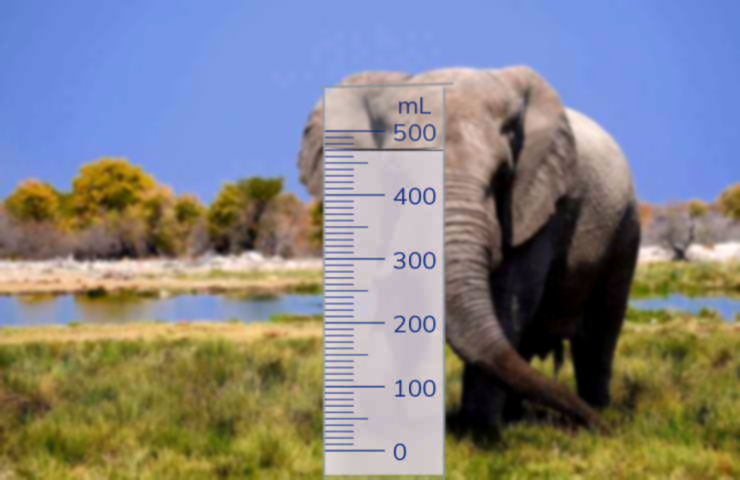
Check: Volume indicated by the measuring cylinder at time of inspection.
470 mL
